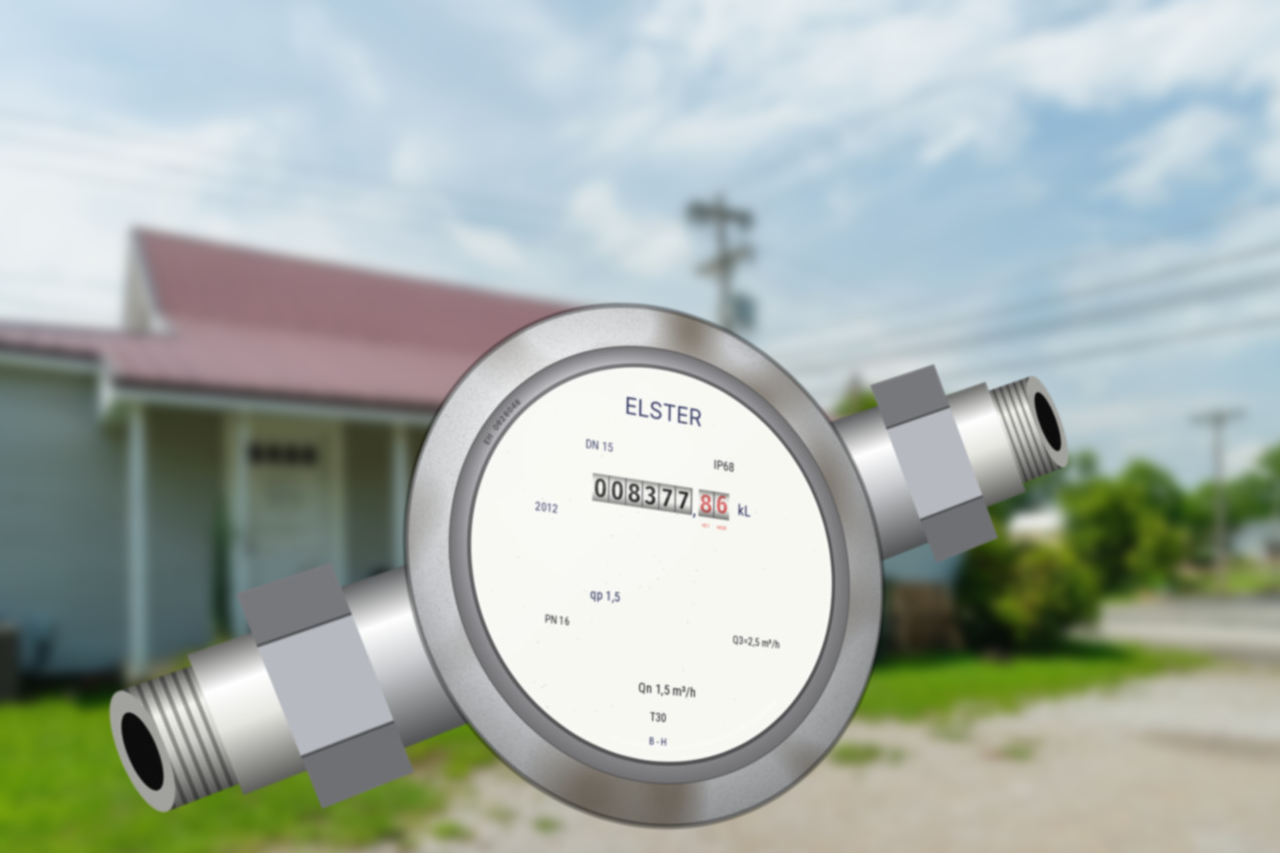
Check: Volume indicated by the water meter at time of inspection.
8377.86 kL
